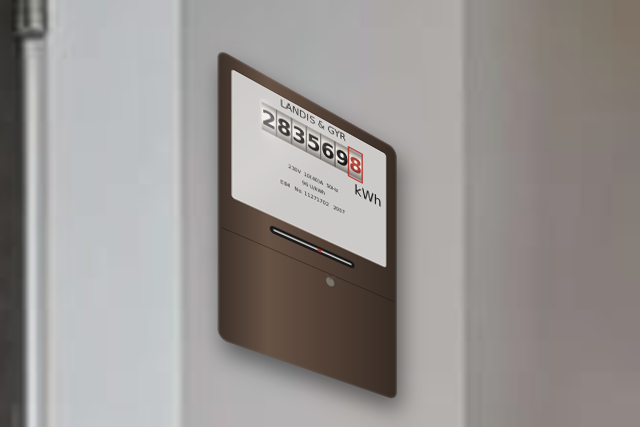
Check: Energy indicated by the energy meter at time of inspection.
283569.8 kWh
